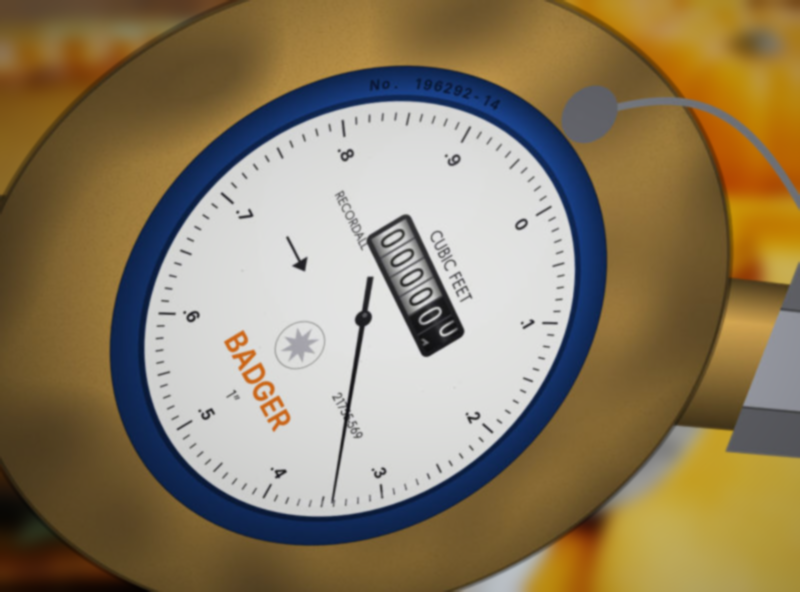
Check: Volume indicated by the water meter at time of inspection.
0.34 ft³
